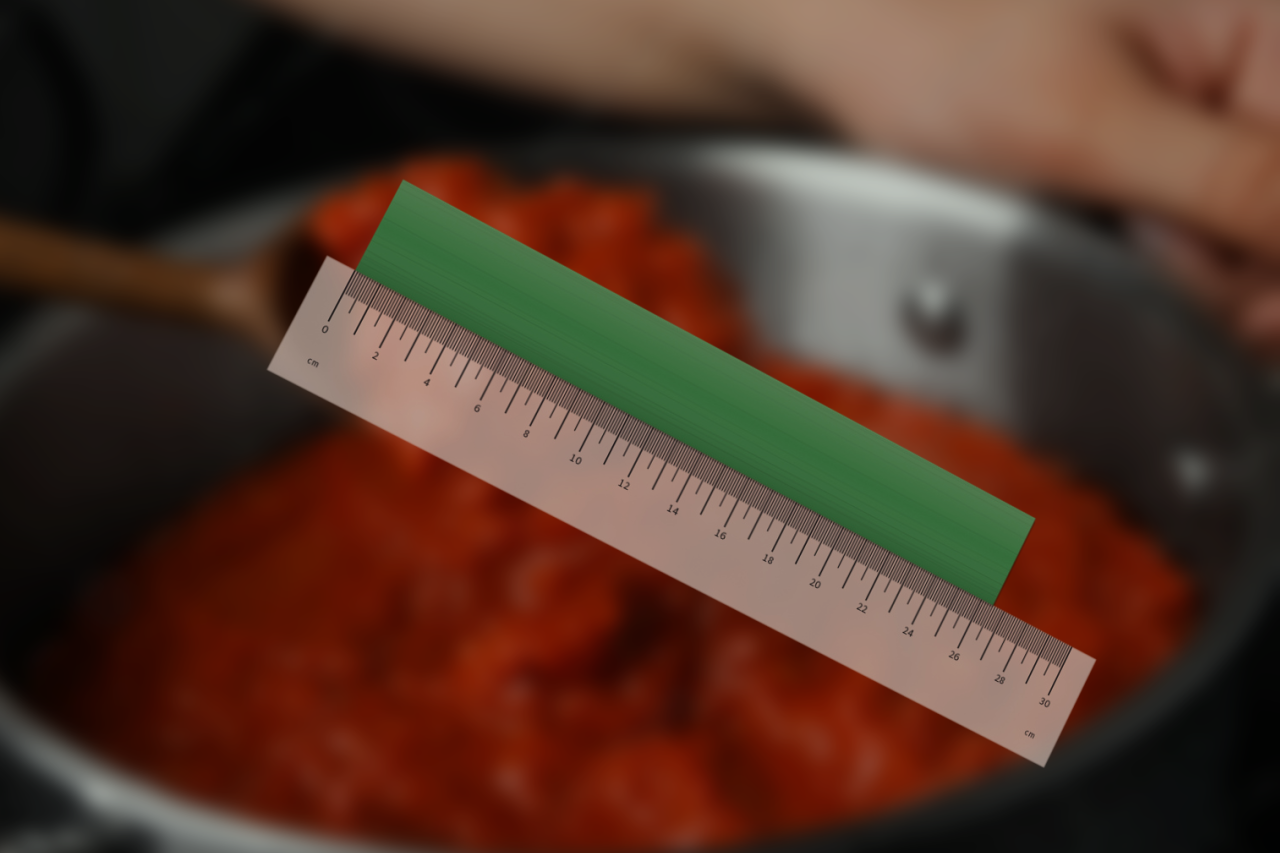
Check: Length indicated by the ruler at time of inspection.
26.5 cm
